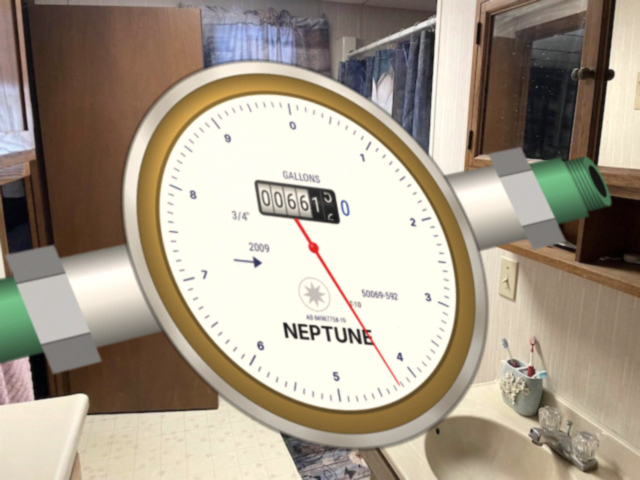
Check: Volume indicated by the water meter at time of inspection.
66154.2 gal
